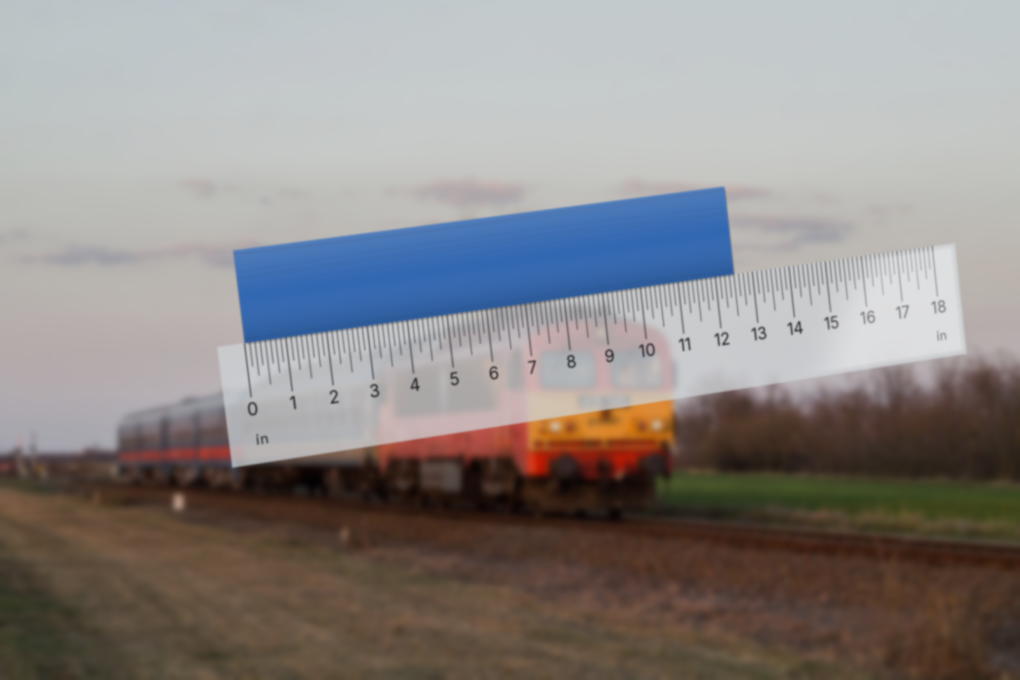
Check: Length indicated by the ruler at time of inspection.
12.5 in
